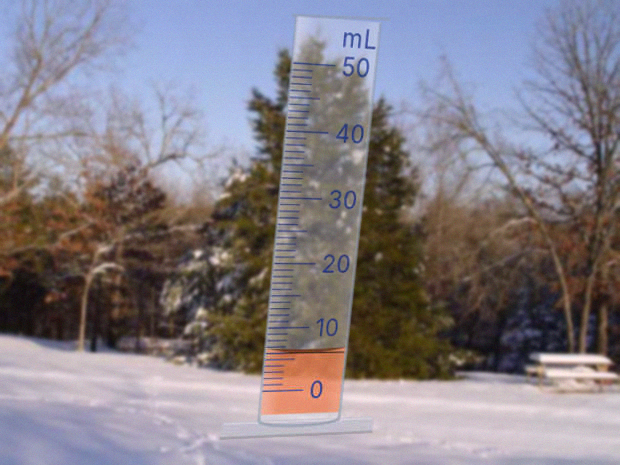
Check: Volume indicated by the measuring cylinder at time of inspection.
6 mL
